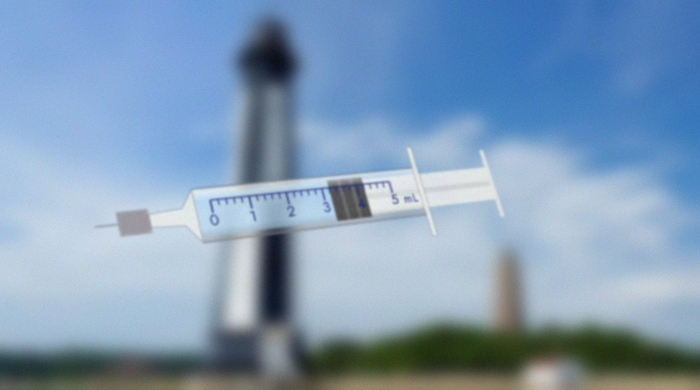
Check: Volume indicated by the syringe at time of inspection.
3.2 mL
